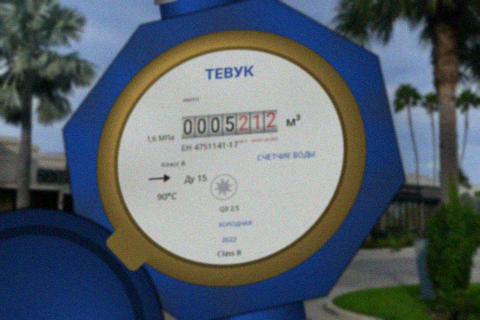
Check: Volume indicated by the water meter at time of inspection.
5.212 m³
